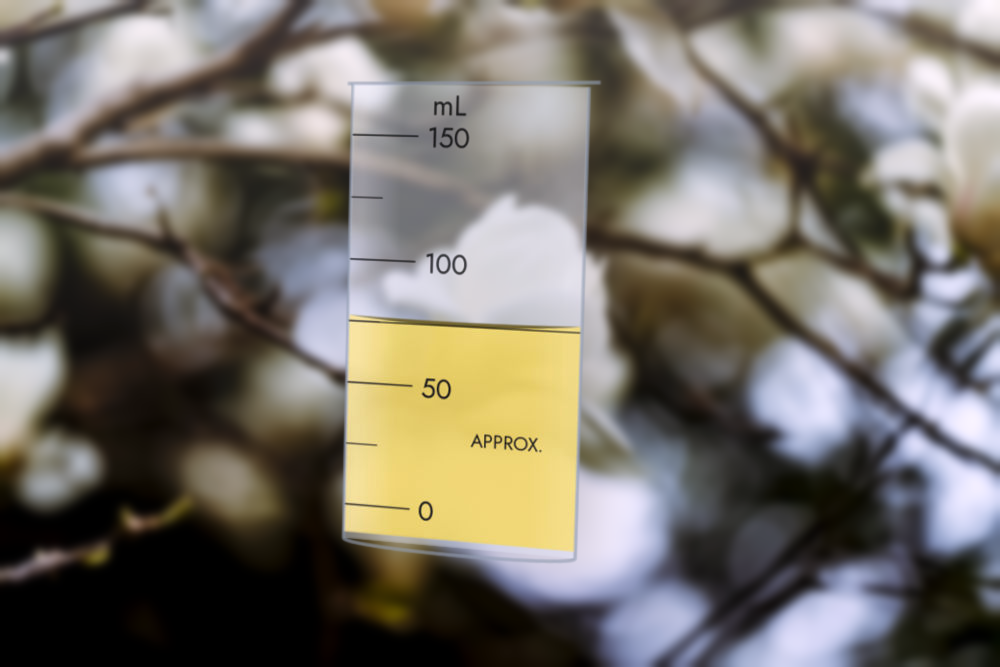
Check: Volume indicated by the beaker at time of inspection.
75 mL
